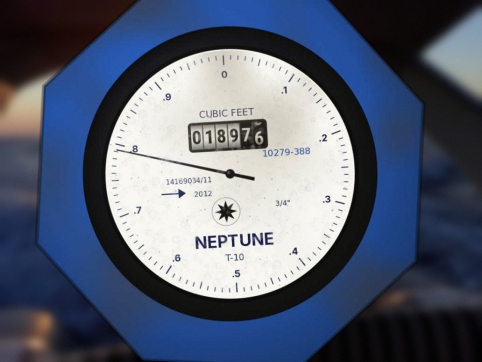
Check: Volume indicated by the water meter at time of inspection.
18975.79 ft³
